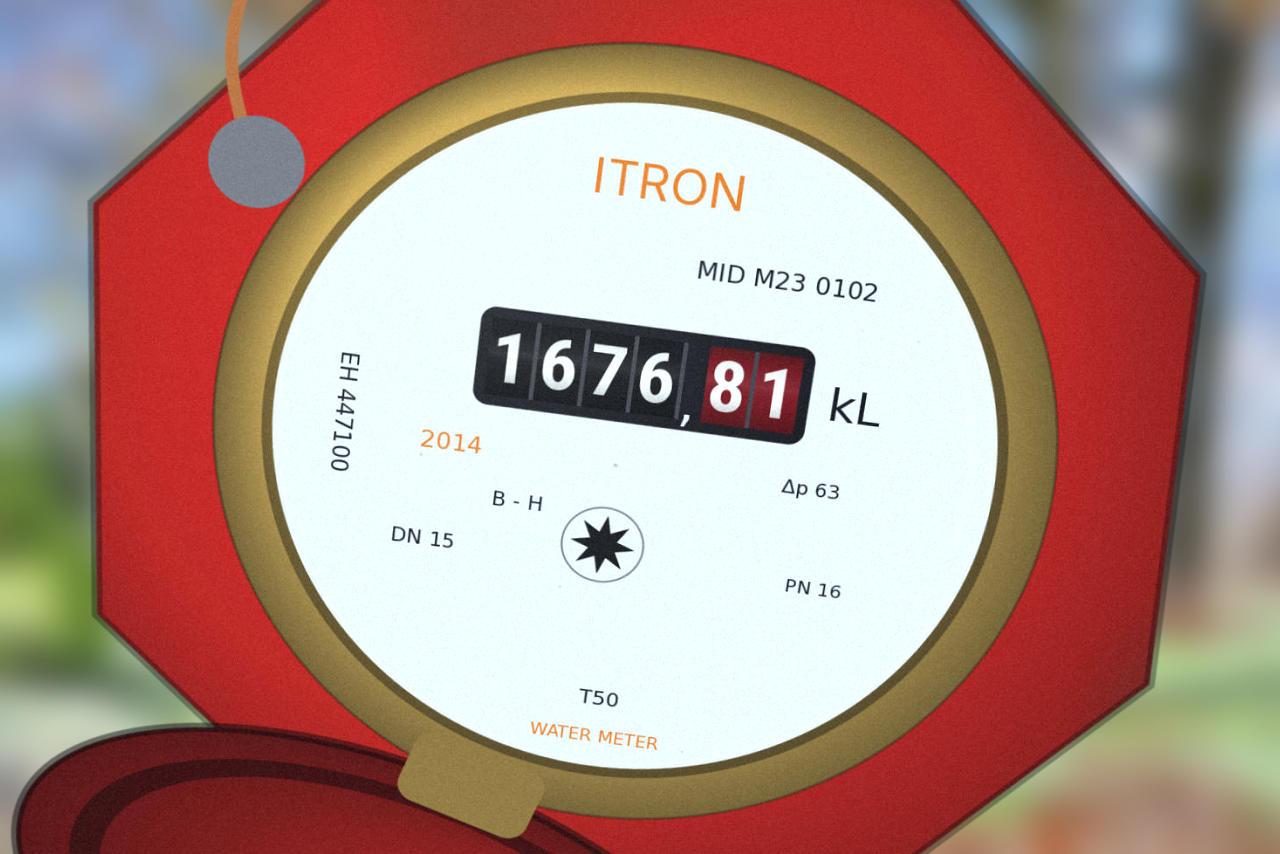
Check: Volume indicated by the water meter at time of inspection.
1676.81 kL
